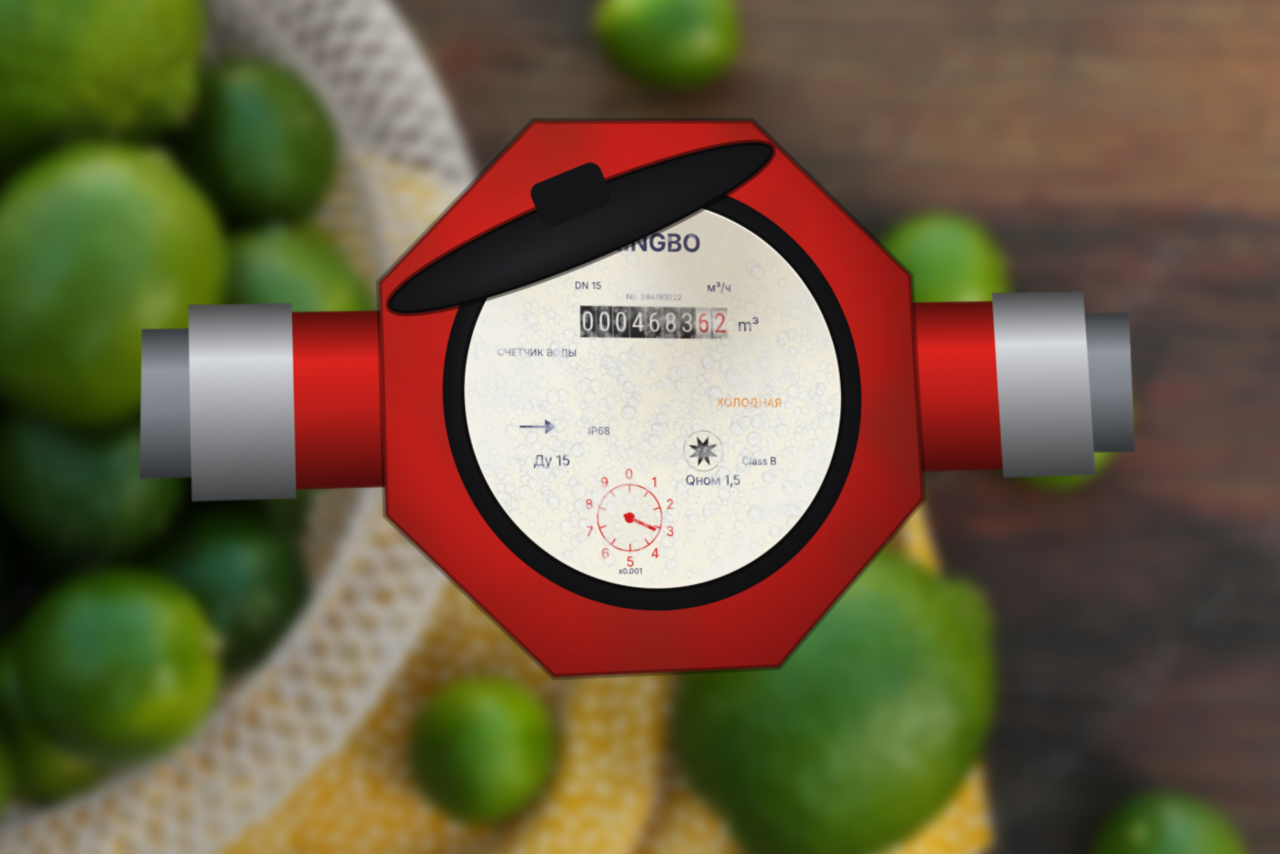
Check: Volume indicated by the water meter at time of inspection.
4683.623 m³
